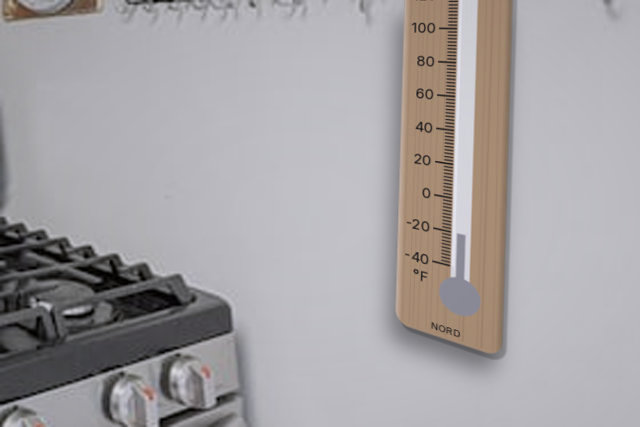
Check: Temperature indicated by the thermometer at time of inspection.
-20 °F
